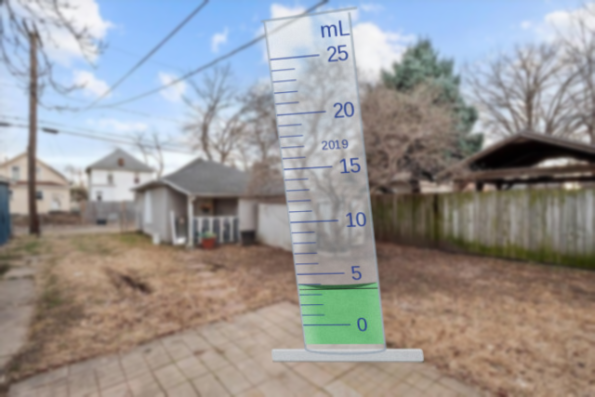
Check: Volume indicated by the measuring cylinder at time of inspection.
3.5 mL
